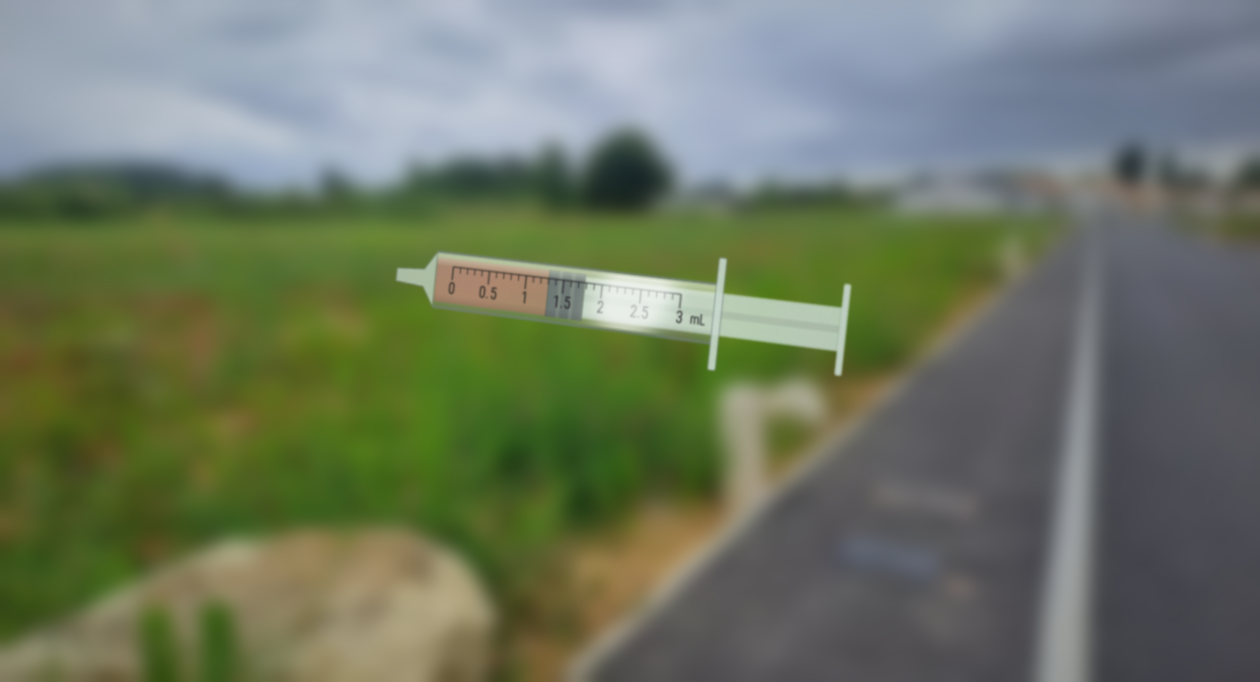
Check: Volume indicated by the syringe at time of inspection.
1.3 mL
